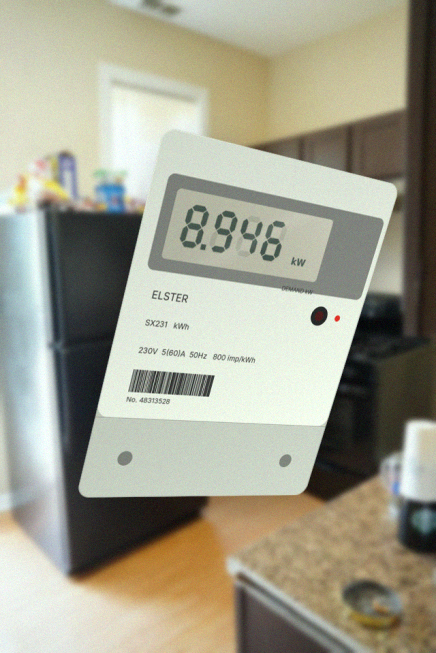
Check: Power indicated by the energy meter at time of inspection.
8.946 kW
